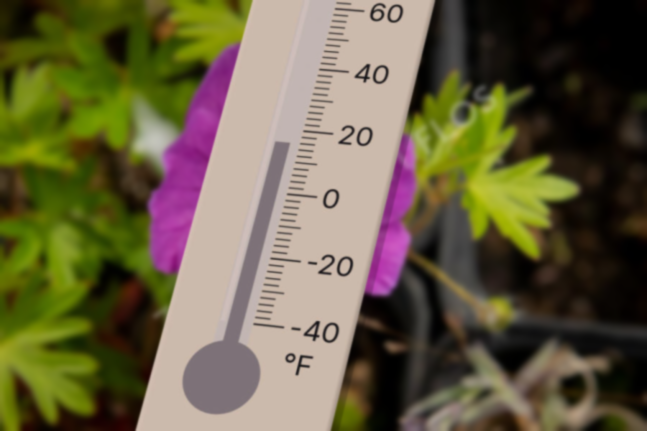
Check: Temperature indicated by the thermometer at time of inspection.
16 °F
